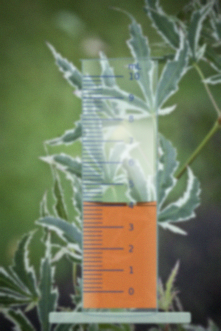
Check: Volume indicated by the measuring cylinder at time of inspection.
4 mL
